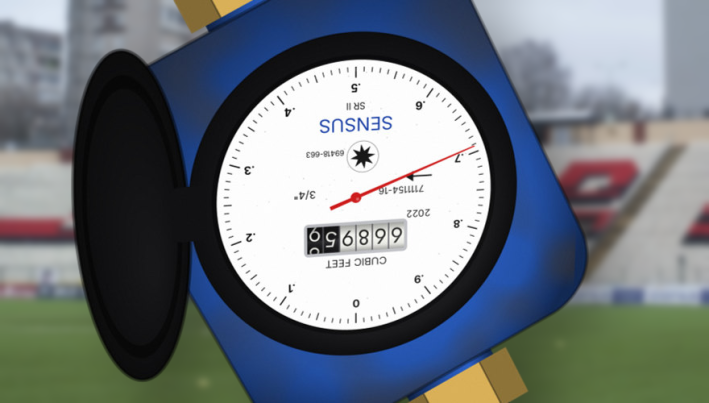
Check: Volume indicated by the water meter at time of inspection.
668958.69 ft³
